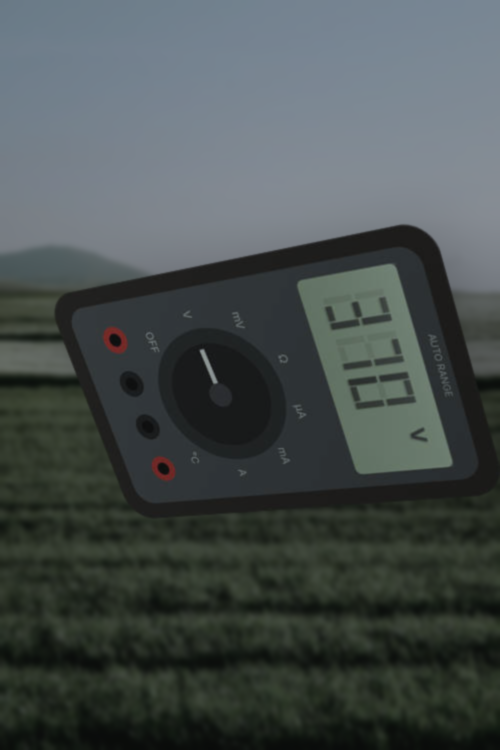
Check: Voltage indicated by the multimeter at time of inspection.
370 V
